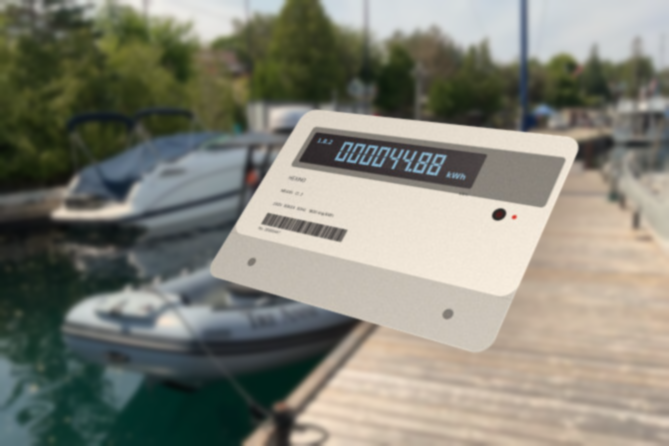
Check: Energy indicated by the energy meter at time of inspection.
44.88 kWh
